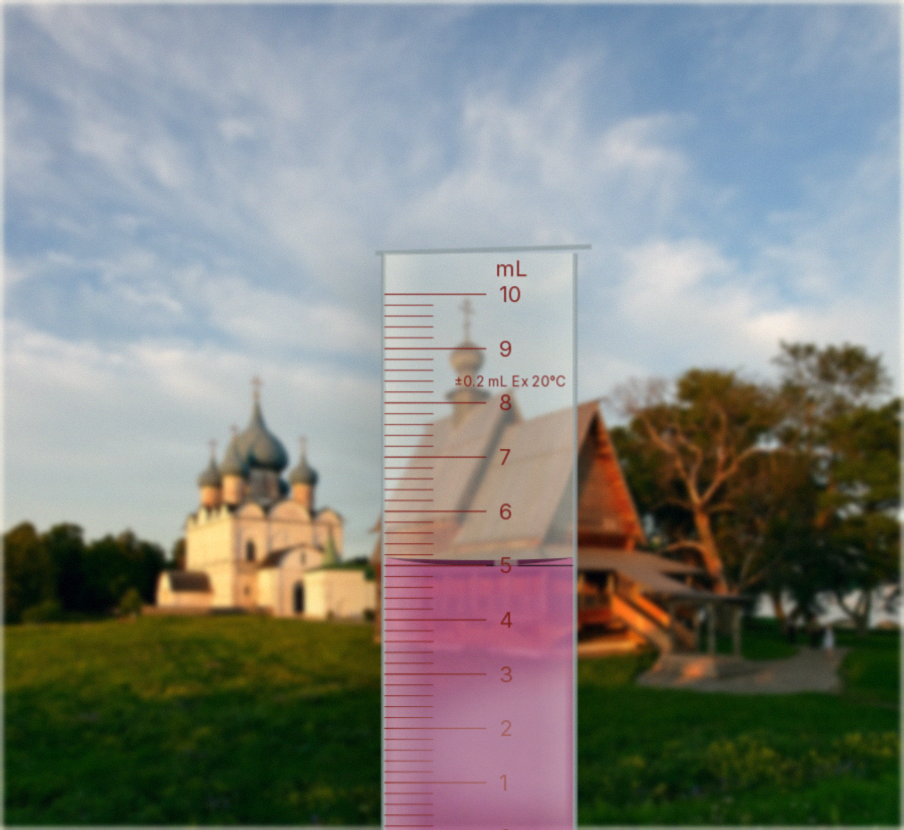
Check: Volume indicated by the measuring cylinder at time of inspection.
5 mL
